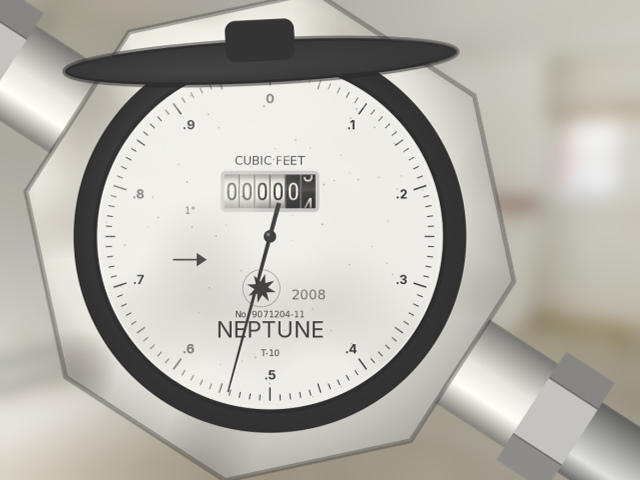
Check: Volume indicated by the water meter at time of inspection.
3.54 ft³
